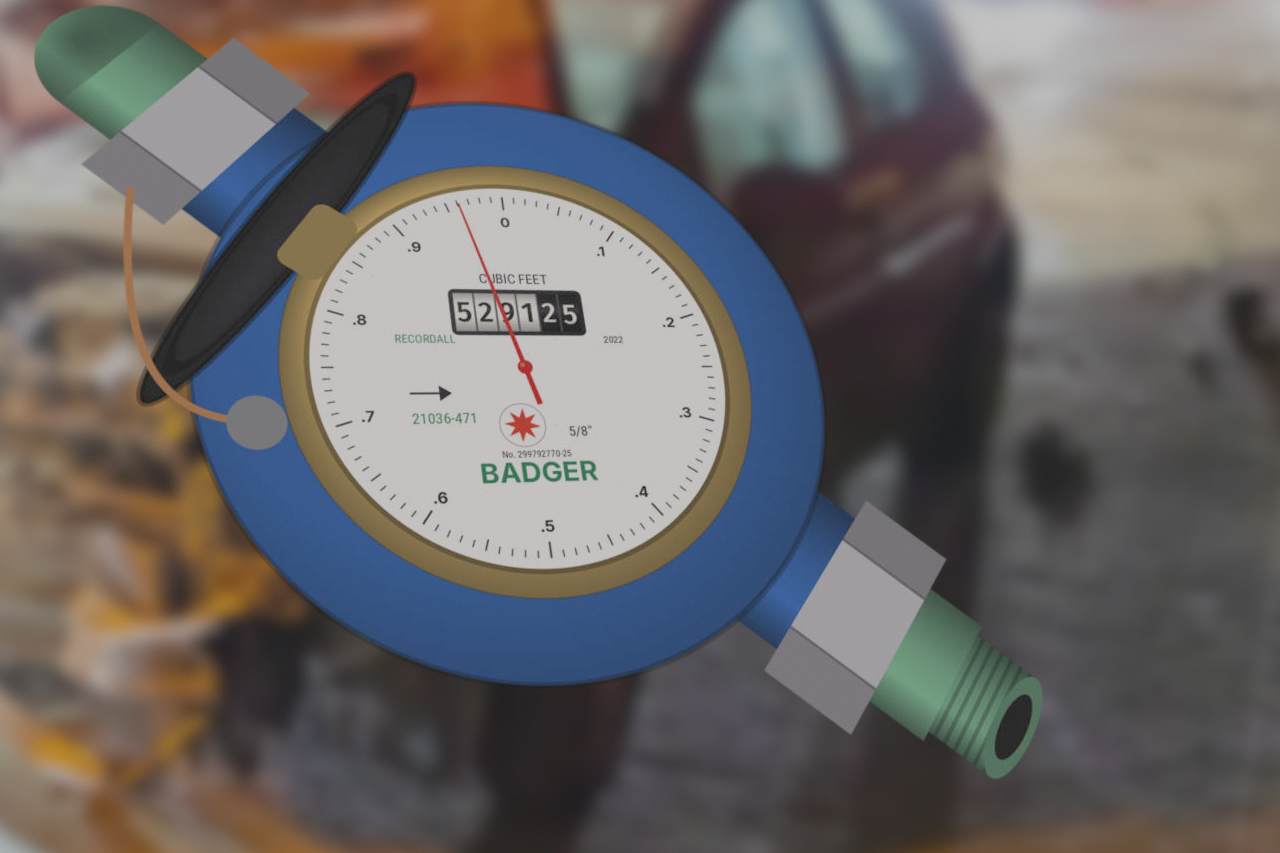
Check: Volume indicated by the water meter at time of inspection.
529124.96 ft³
